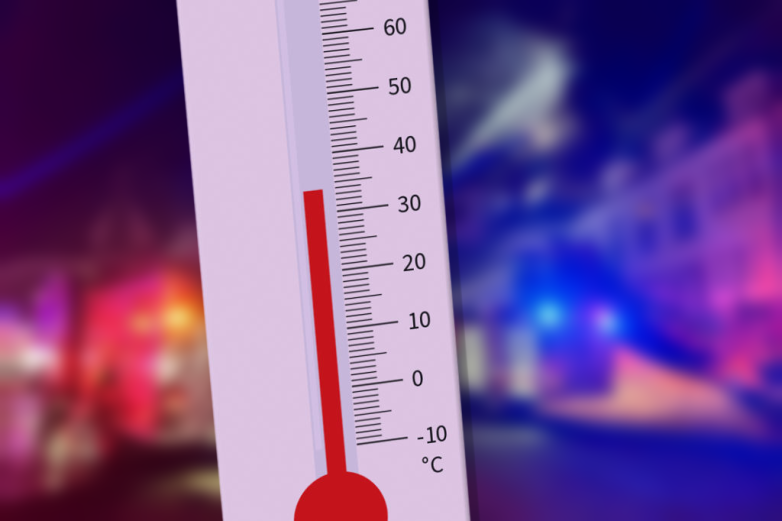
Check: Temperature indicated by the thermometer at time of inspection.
34 °C
